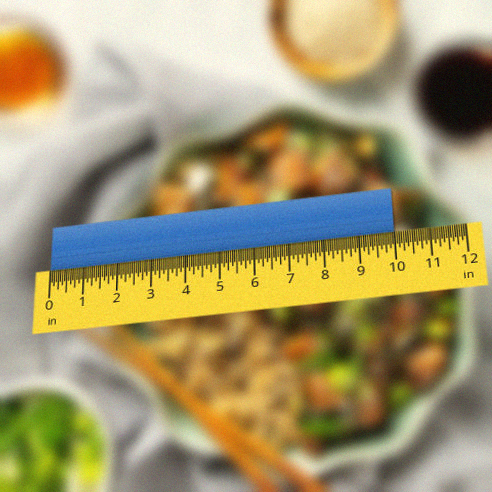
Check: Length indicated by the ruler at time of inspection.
10 in
